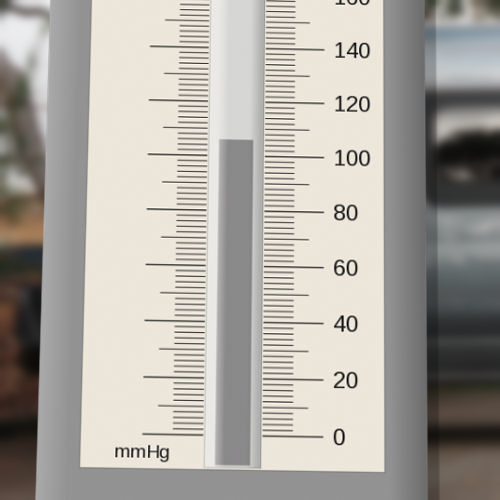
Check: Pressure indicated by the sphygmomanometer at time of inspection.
106 mmHg
